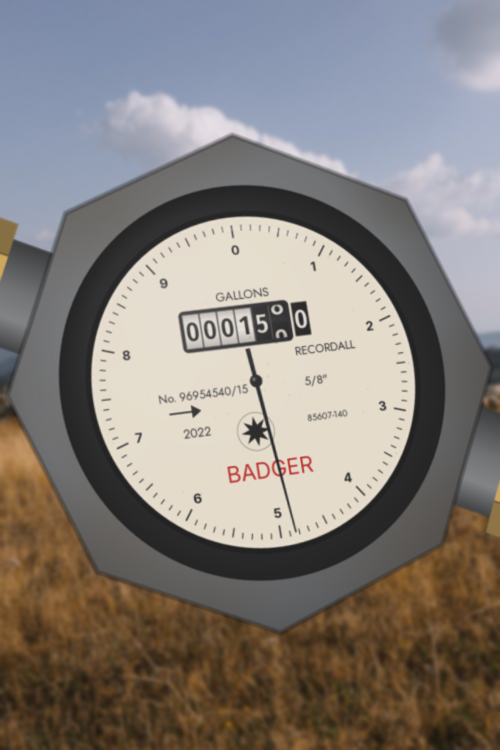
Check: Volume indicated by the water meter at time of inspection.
1584.8 gal
